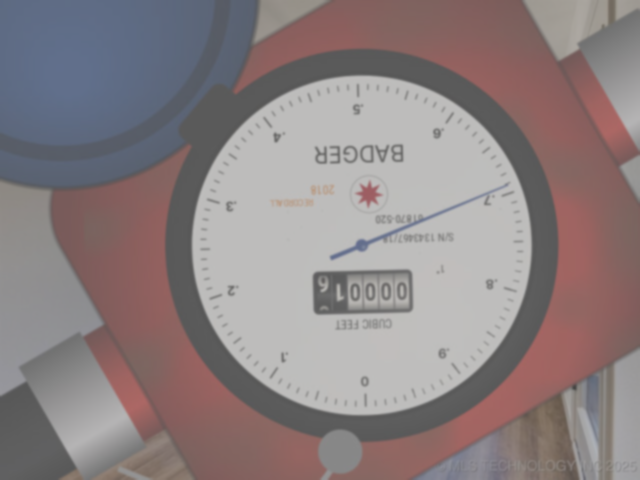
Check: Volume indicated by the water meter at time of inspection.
15.69 ft³
